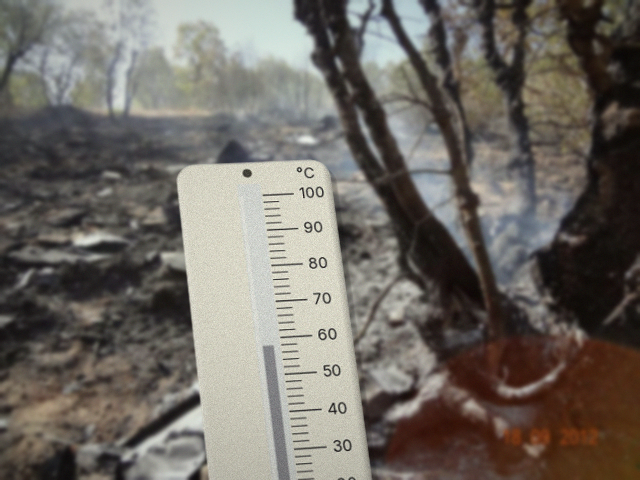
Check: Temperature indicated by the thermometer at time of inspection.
58 °C
